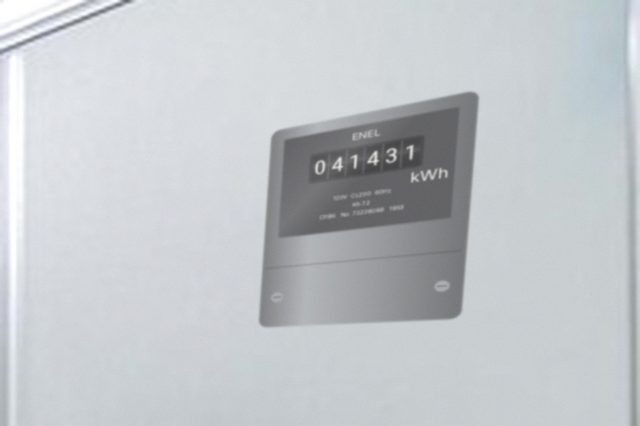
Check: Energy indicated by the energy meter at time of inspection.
41431 kWh
